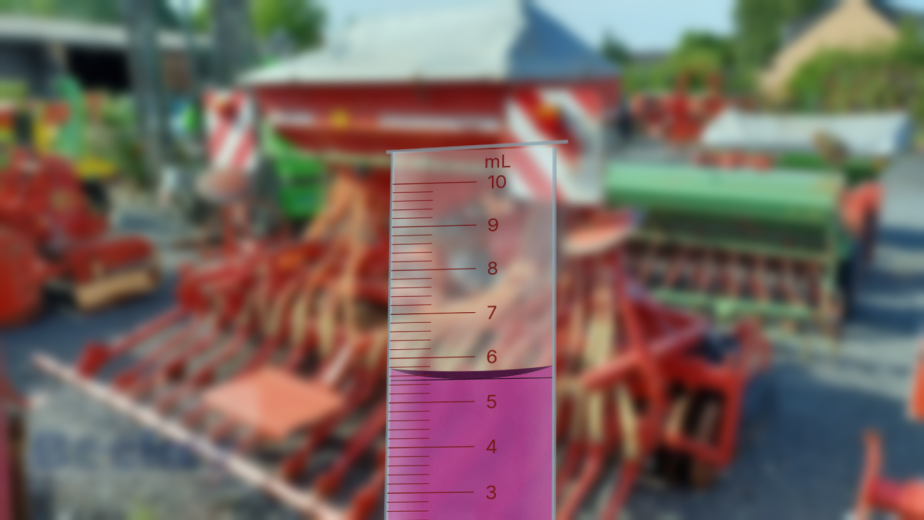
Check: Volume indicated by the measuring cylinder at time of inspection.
5.5 mL
